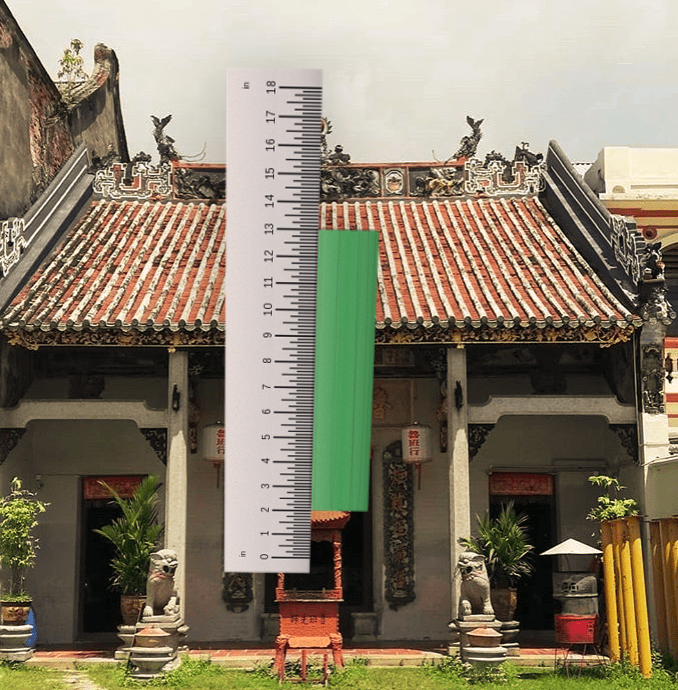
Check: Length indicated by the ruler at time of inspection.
11 in
